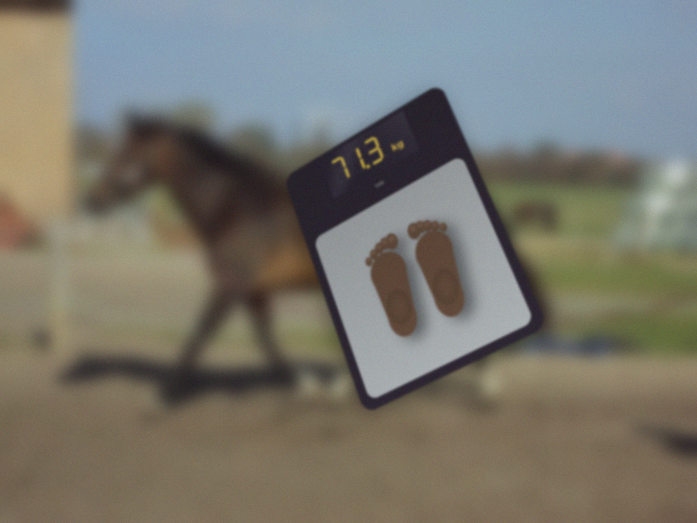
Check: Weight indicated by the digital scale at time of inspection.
71.3 kg
